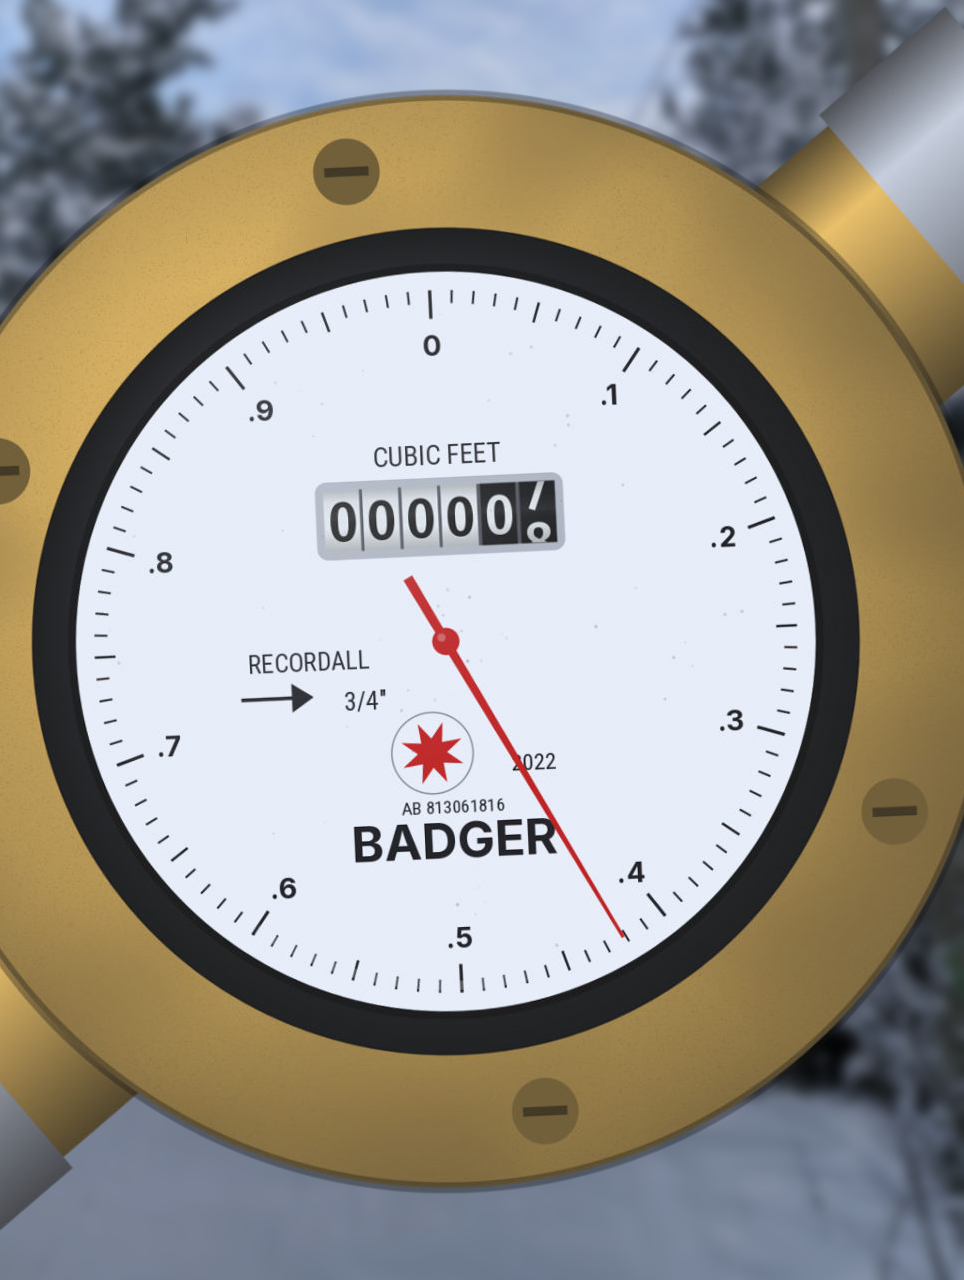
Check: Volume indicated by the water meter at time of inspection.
7.42 ft³
